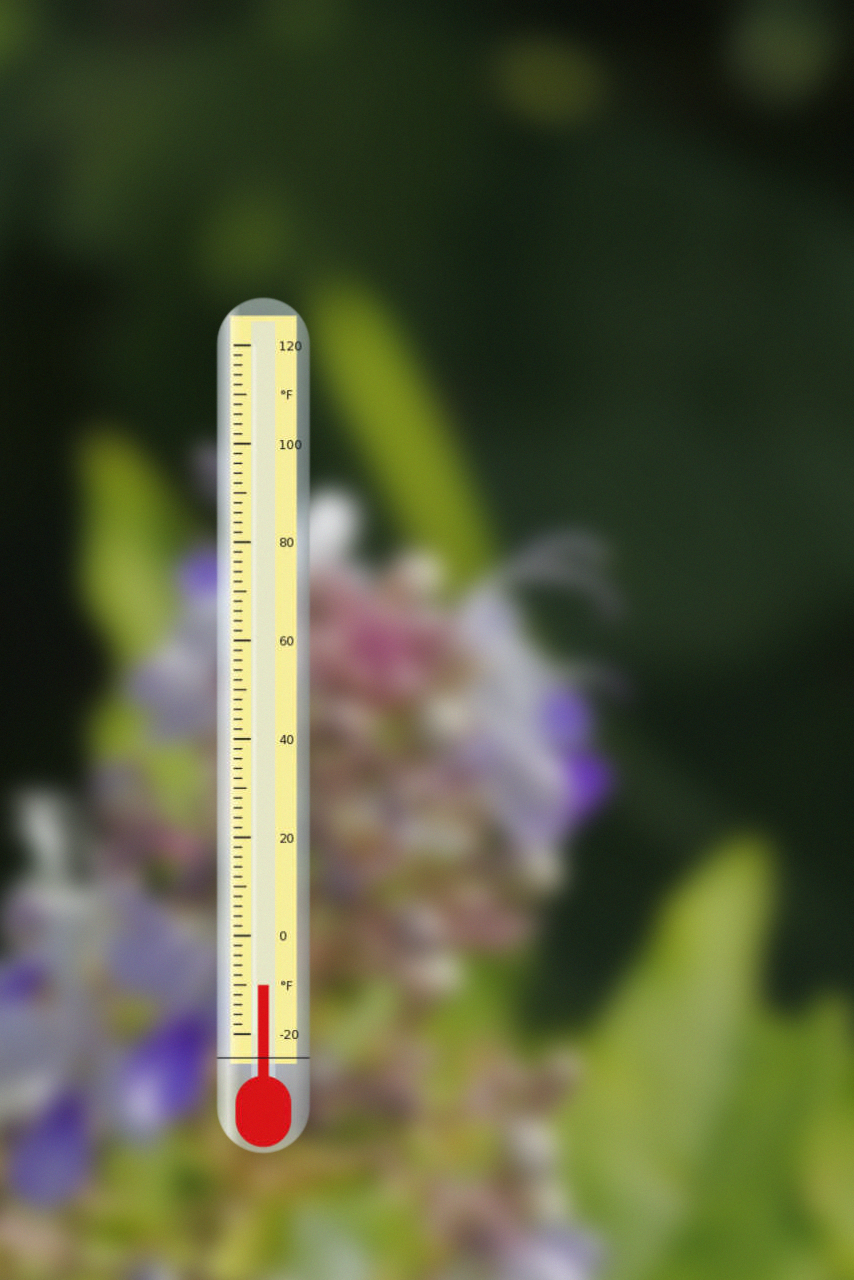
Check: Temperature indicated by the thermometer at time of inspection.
-10 °F
